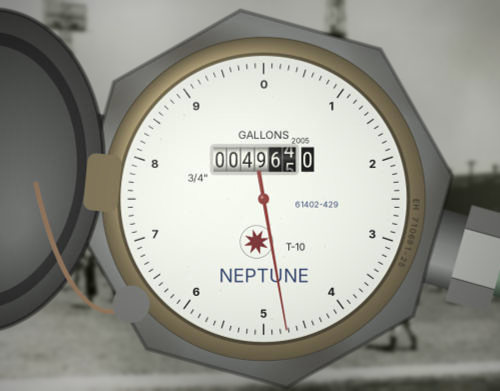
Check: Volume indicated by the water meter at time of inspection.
49644.7 gal
